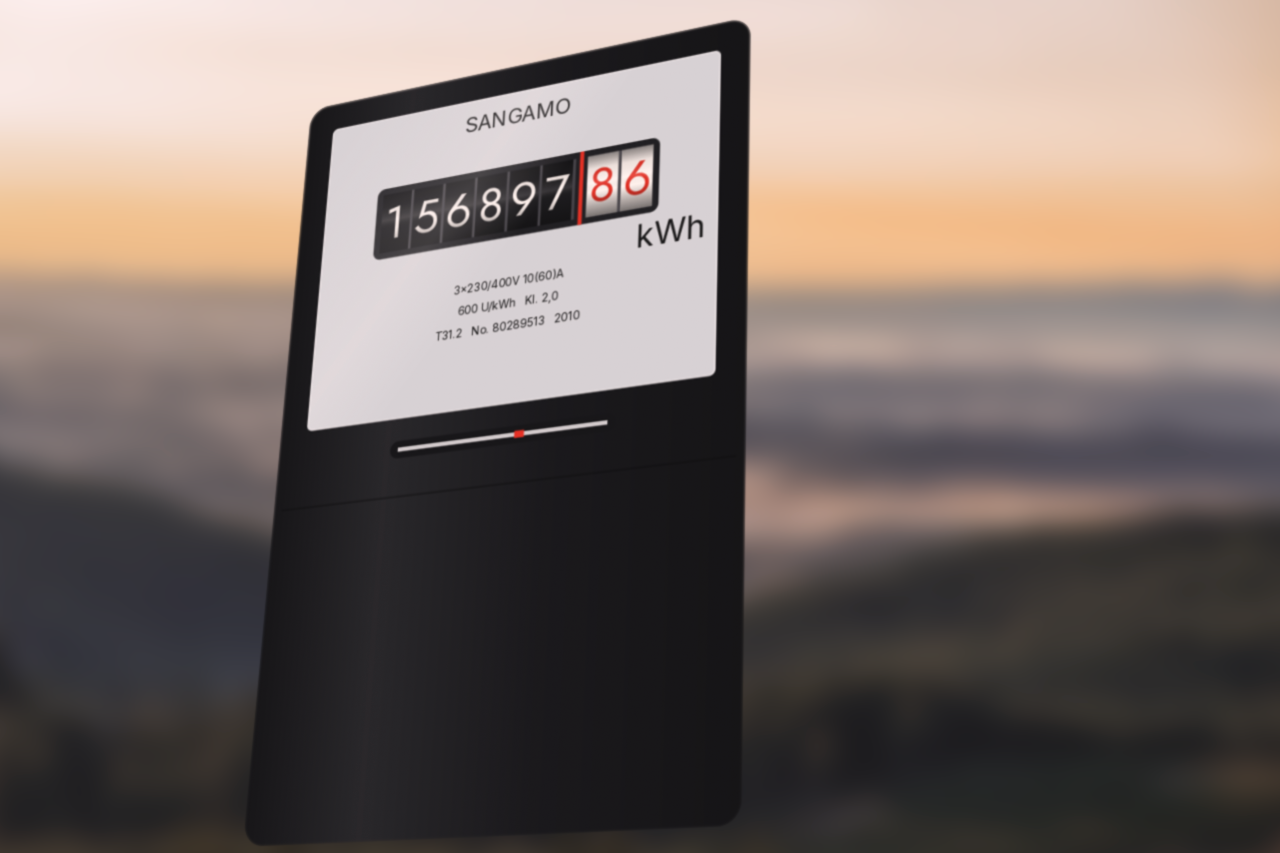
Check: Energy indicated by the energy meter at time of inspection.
156897.86 kWh
